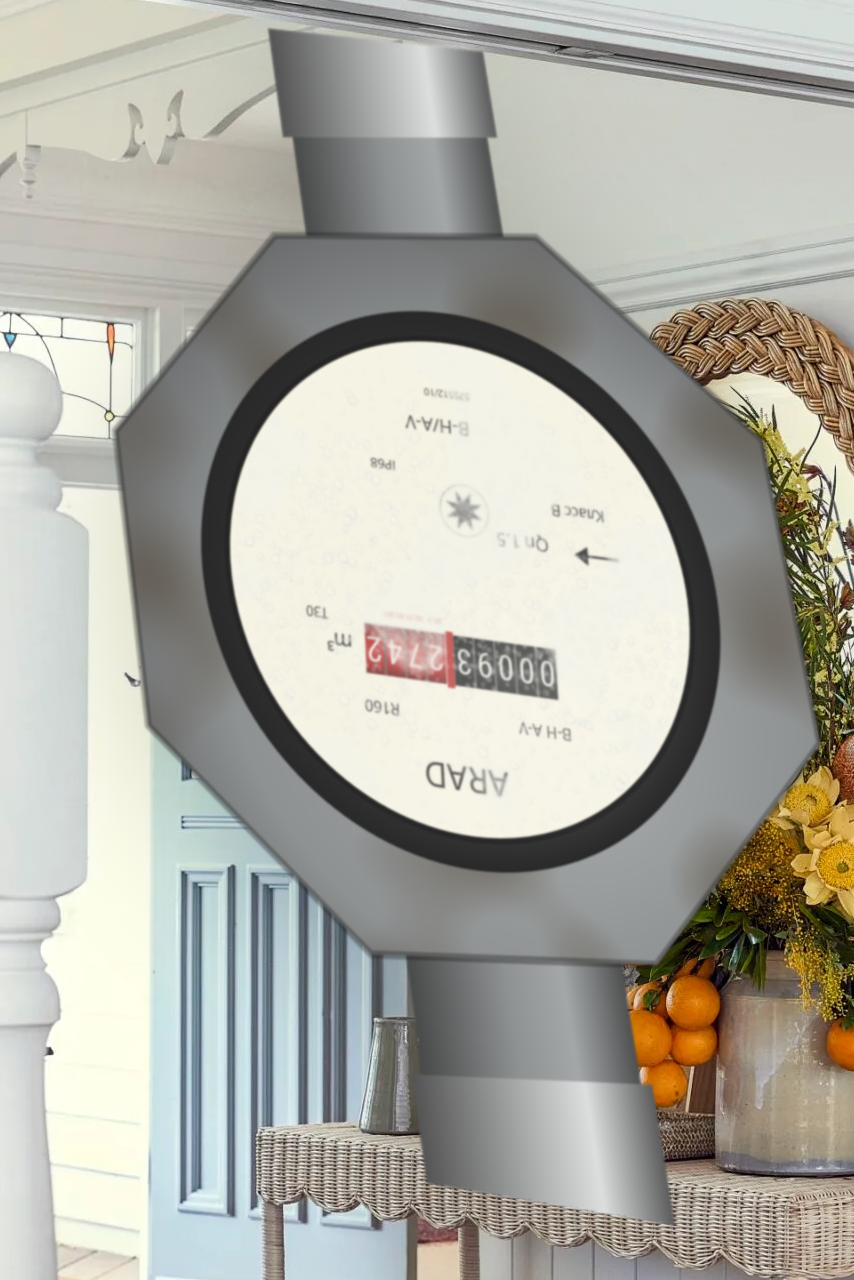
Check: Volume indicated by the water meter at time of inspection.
93.2742 m³
